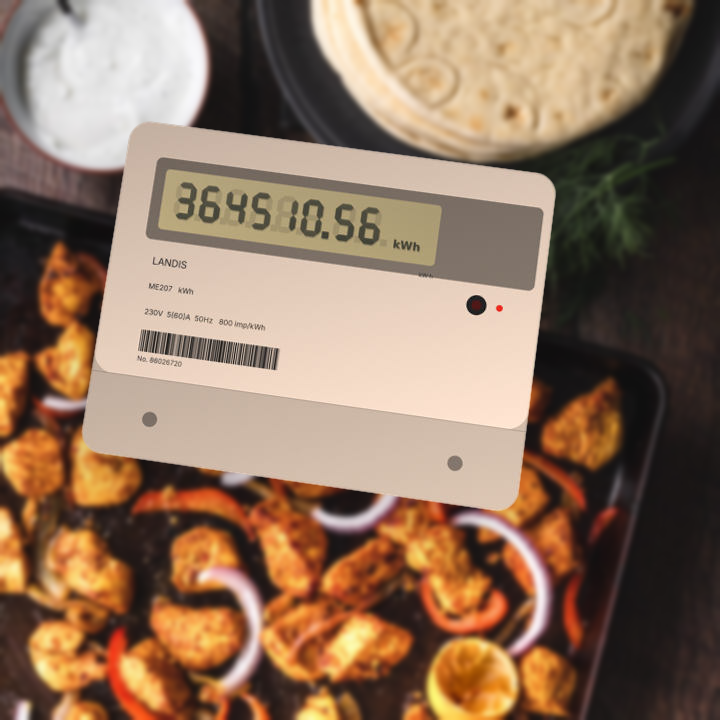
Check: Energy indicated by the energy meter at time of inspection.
364510.56 kWh
